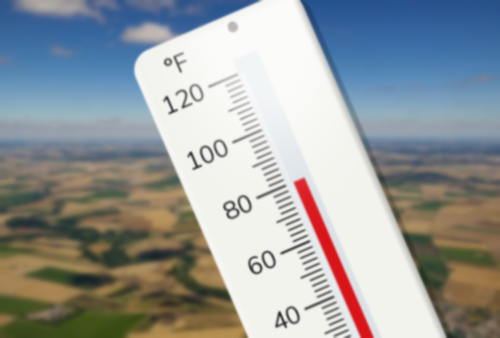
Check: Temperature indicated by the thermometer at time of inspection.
80 °F
